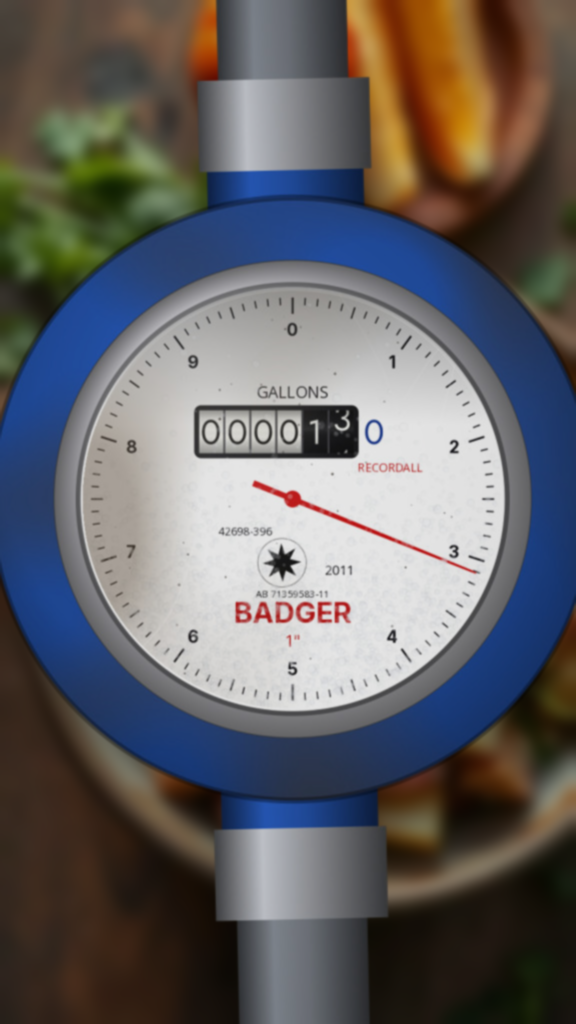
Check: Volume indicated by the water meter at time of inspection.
133.1 gal
